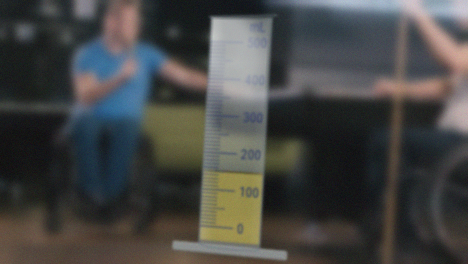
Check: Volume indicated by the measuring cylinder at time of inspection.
150 mL
